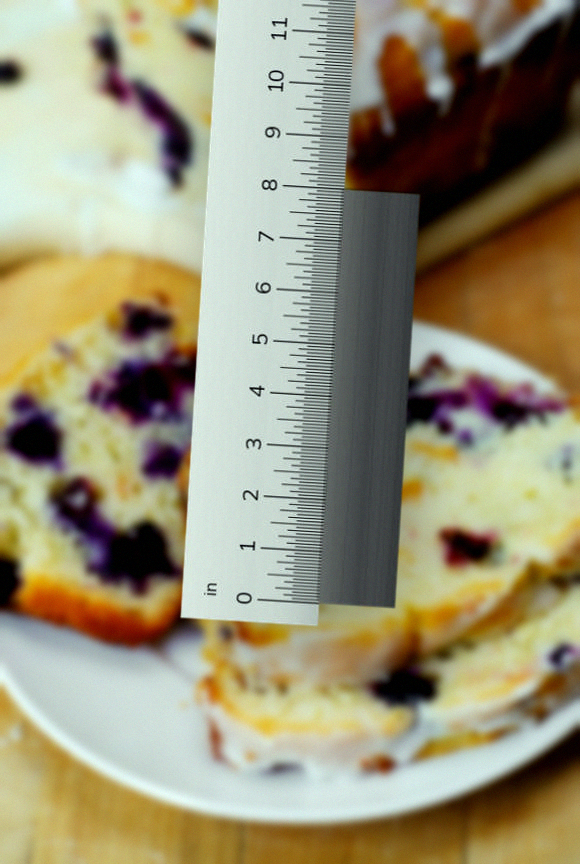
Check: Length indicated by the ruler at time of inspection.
8 in
